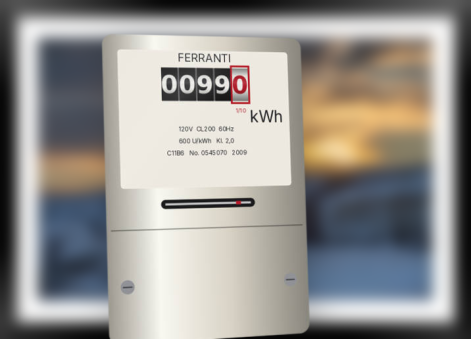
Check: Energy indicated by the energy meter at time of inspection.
99.0 kWh
